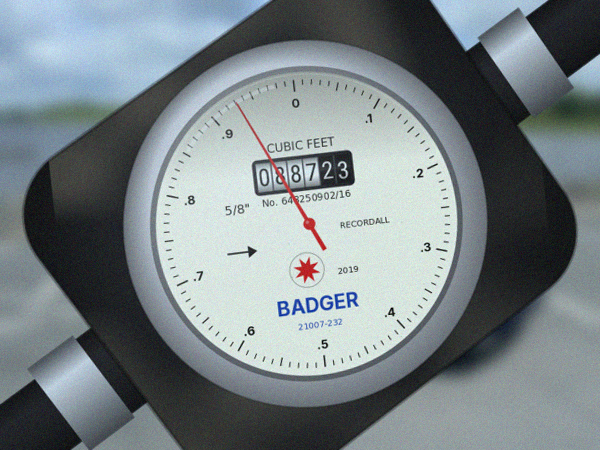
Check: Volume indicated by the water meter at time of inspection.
88722.93 ft³
